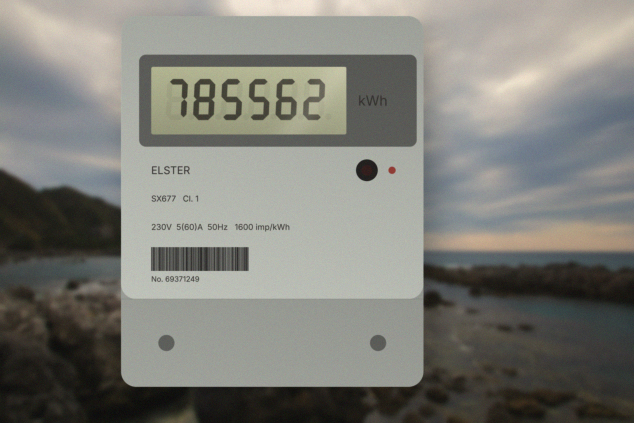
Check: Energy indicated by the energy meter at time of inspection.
785562 kWh
